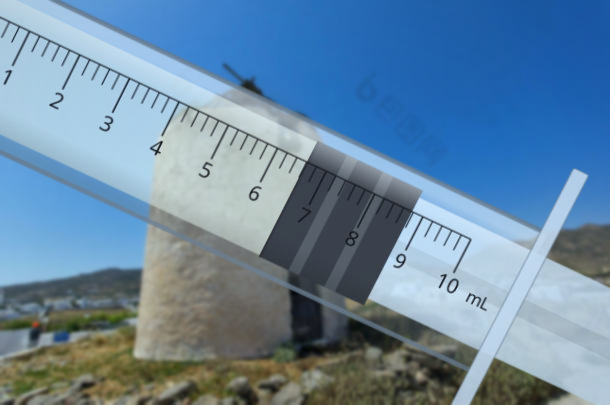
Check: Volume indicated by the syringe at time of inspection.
6.6 mL
